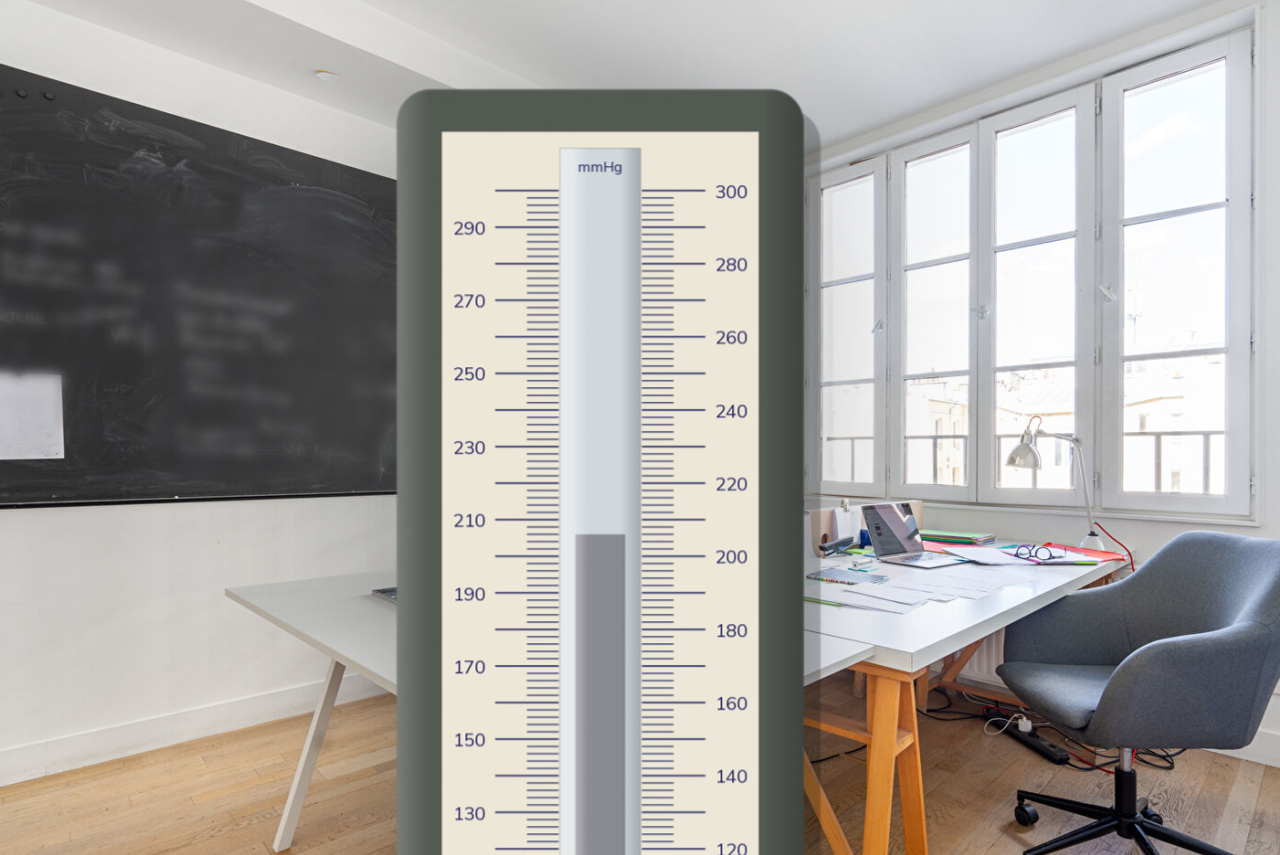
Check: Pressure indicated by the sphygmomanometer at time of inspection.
206 mmHg
